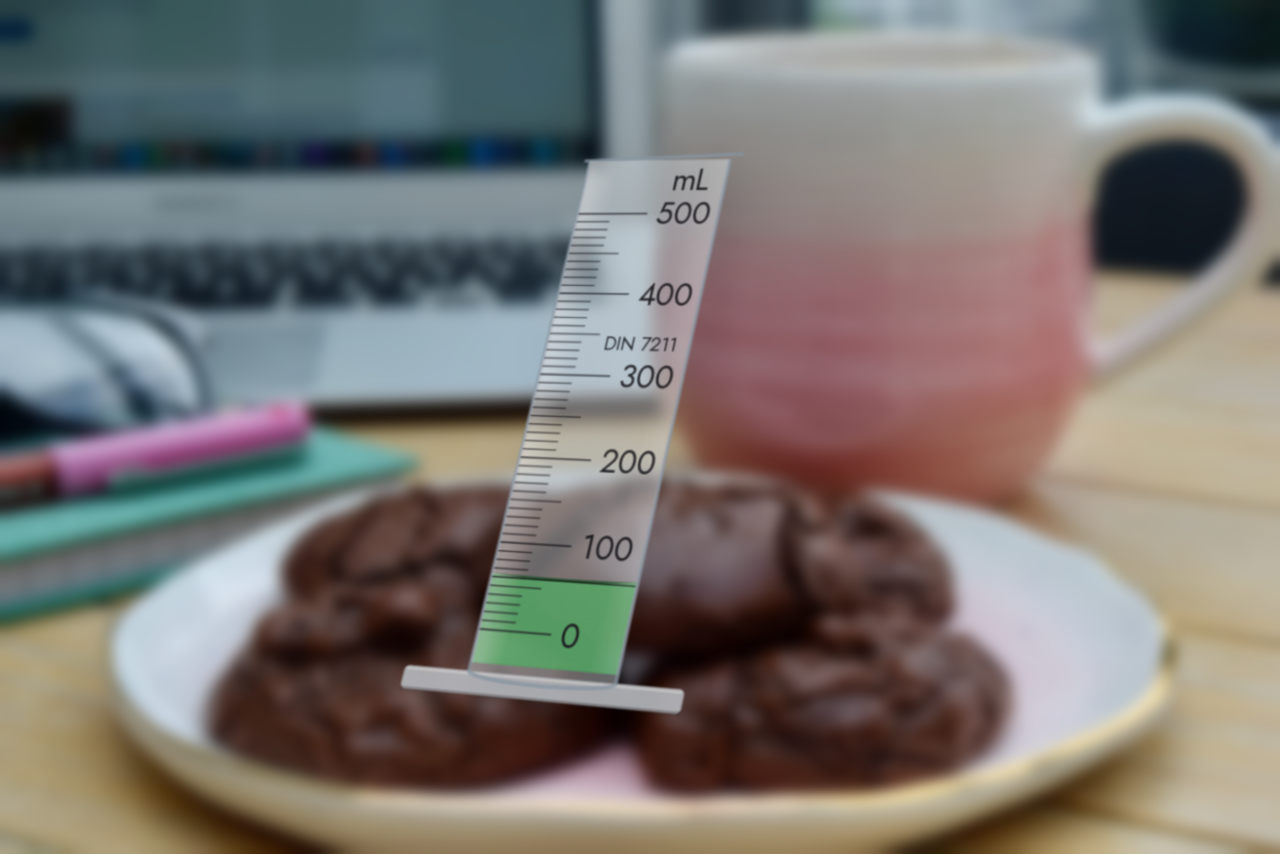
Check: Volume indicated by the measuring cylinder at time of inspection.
60 mL
